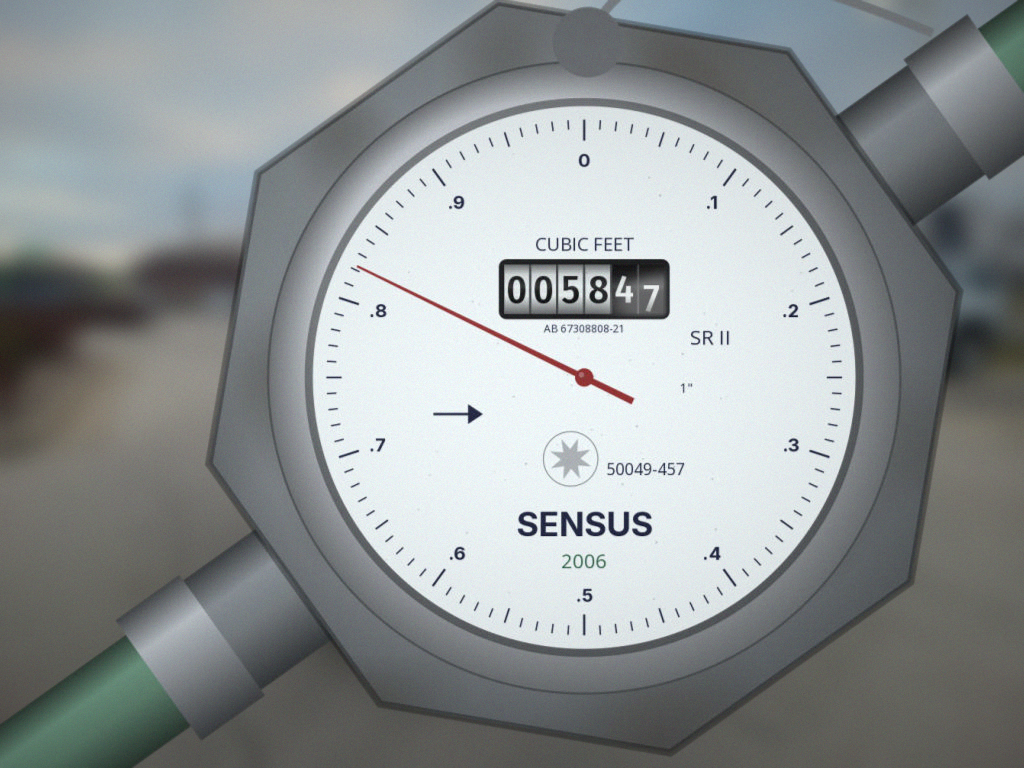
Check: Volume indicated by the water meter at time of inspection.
5846.82 ft³
